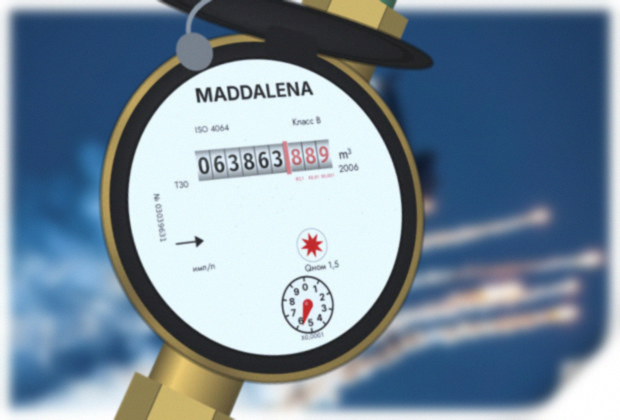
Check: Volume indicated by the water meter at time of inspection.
63863.8895 m³
